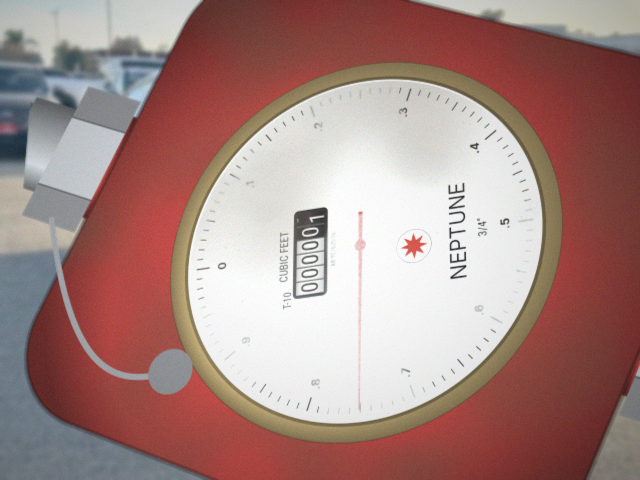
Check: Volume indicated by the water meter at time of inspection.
0.75 ft³
